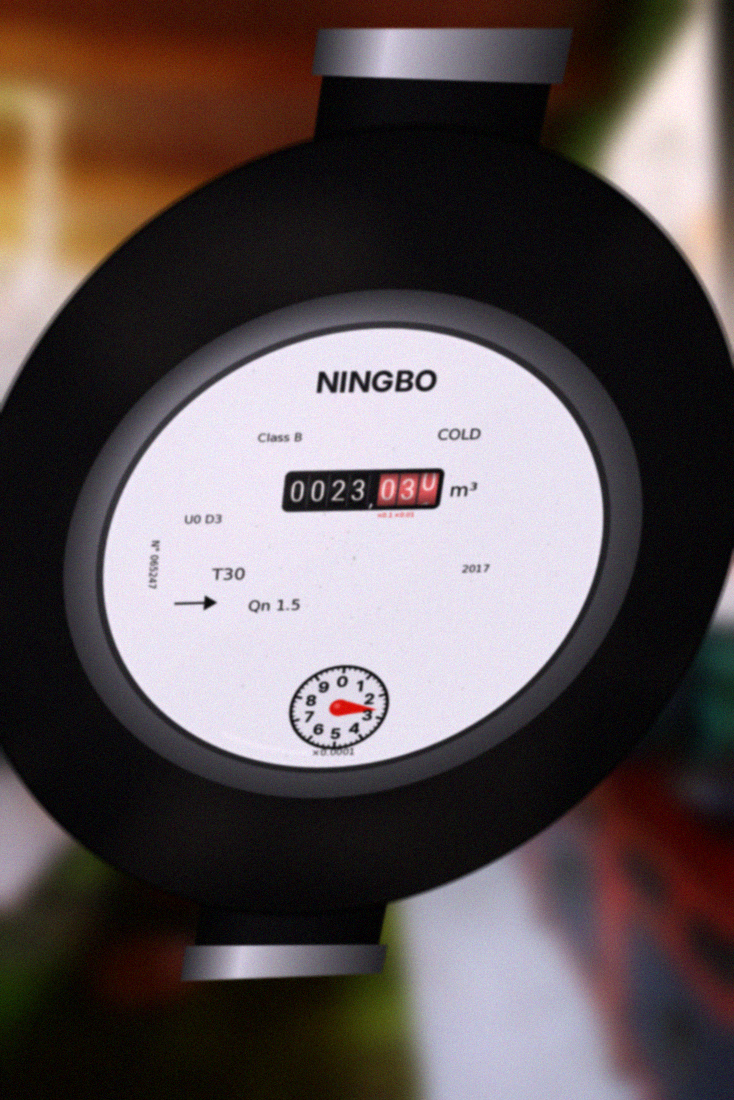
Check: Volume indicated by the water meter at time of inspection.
23.0302 m³
